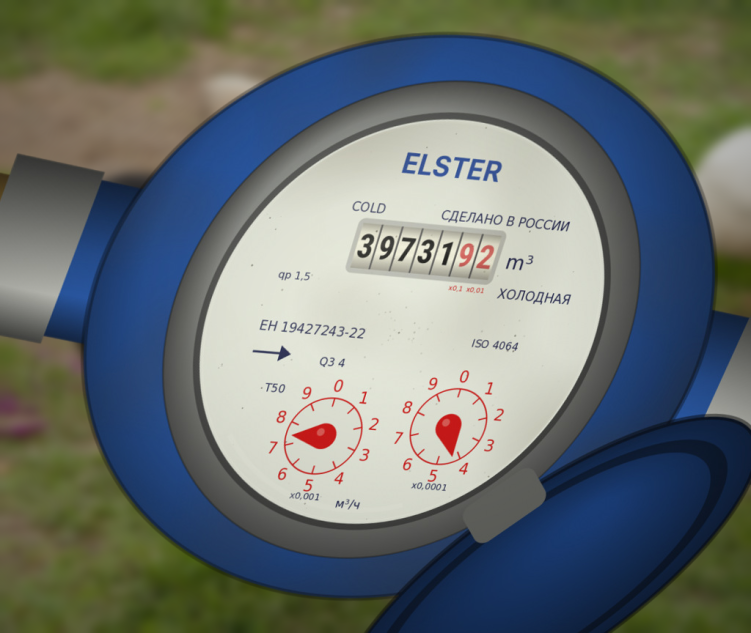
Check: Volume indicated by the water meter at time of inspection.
39731.9274 m³
